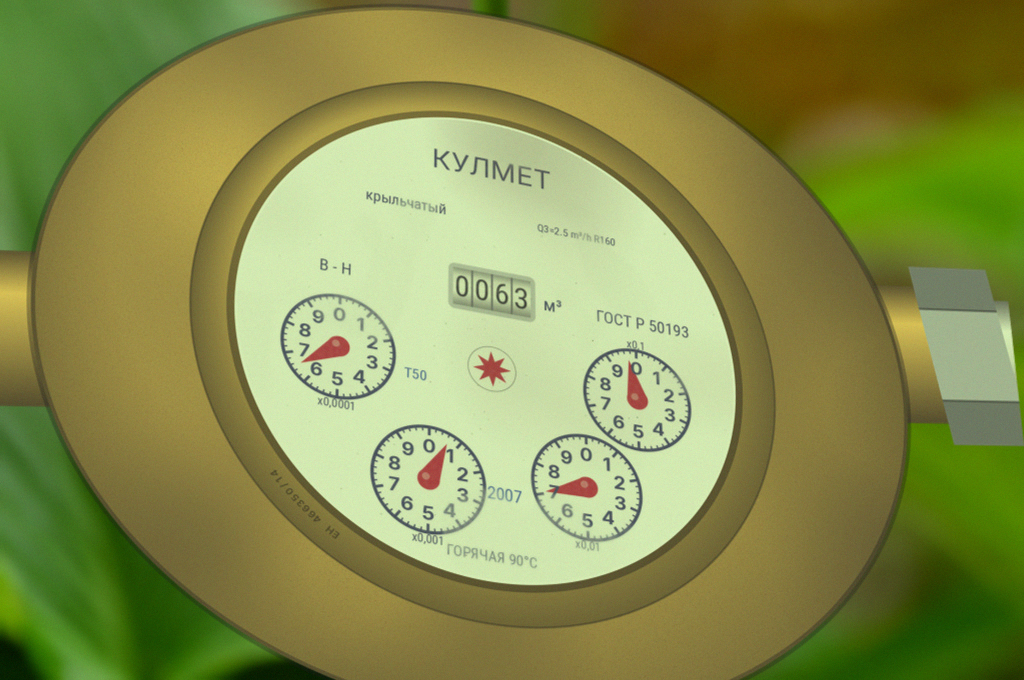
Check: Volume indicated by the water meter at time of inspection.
62.9706 m³
